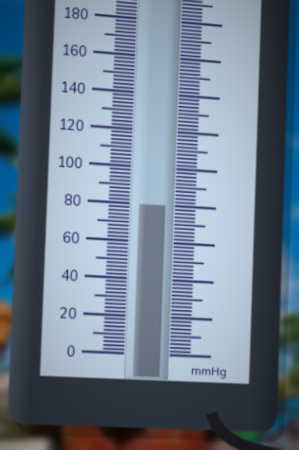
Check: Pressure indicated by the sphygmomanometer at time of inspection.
80 mmHg
